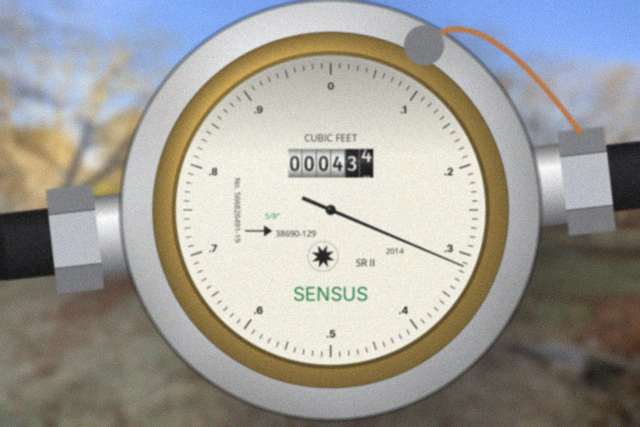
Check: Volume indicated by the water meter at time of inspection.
434.31 ft³
